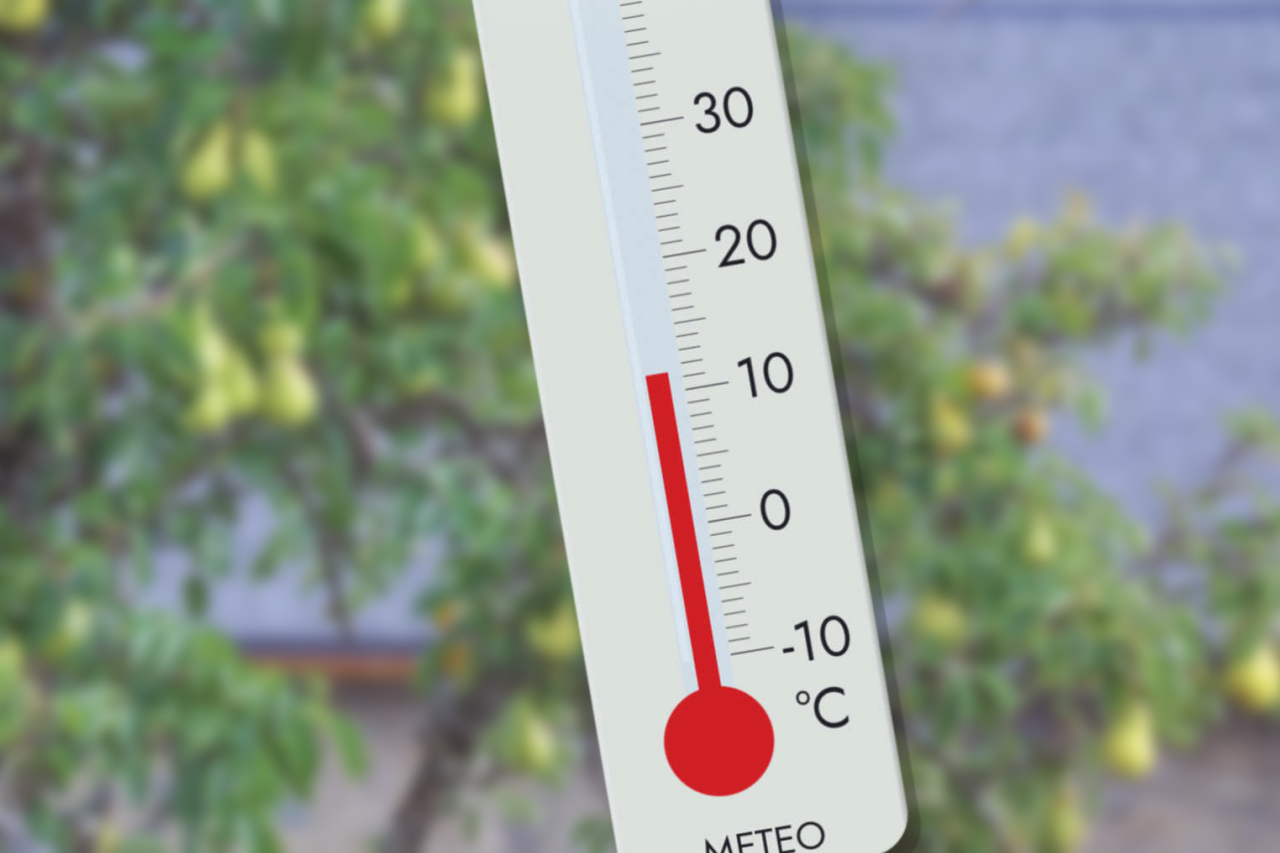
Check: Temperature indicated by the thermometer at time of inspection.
11.5 °C
